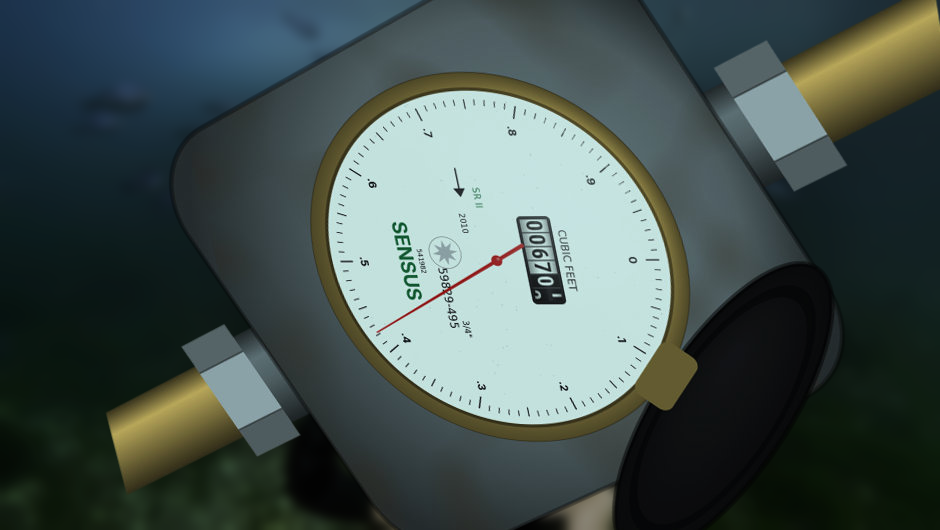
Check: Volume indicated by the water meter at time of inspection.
6701.42 ft³
